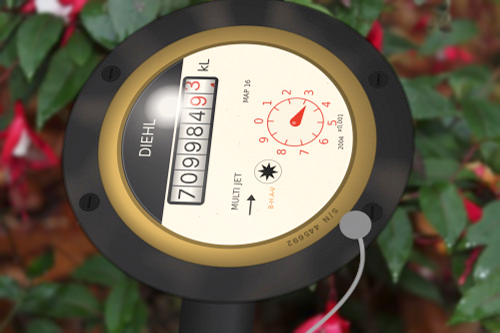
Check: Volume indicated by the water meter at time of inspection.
709984.933 kL
